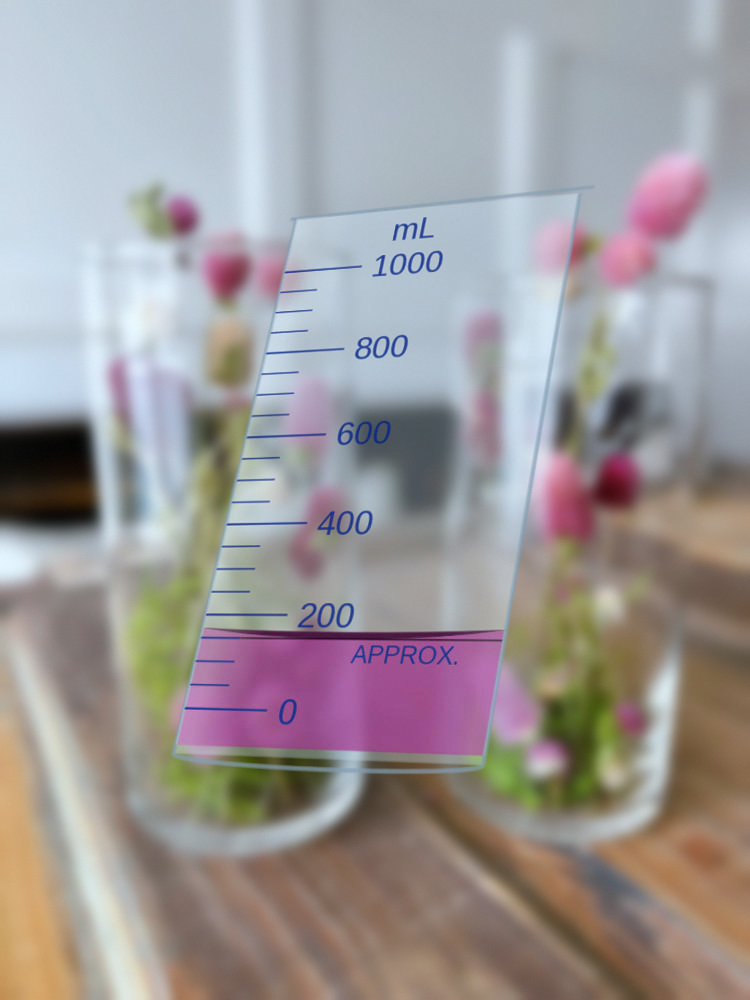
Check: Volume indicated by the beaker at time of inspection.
150 mL
